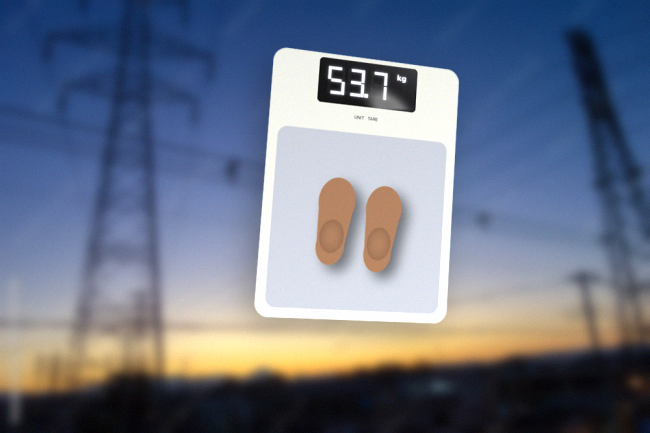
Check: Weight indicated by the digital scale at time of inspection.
53.7 kg
